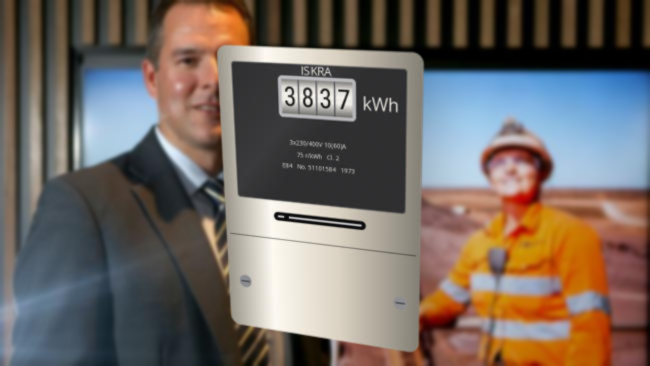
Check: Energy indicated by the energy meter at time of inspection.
3837 kWh
